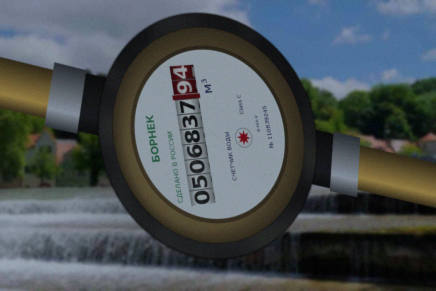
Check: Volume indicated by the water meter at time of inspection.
506837.94 m³
